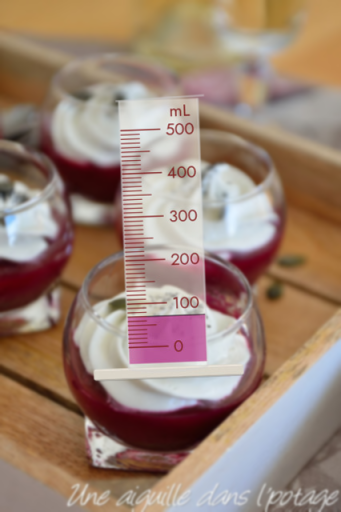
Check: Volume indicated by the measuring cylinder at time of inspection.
70 mL
